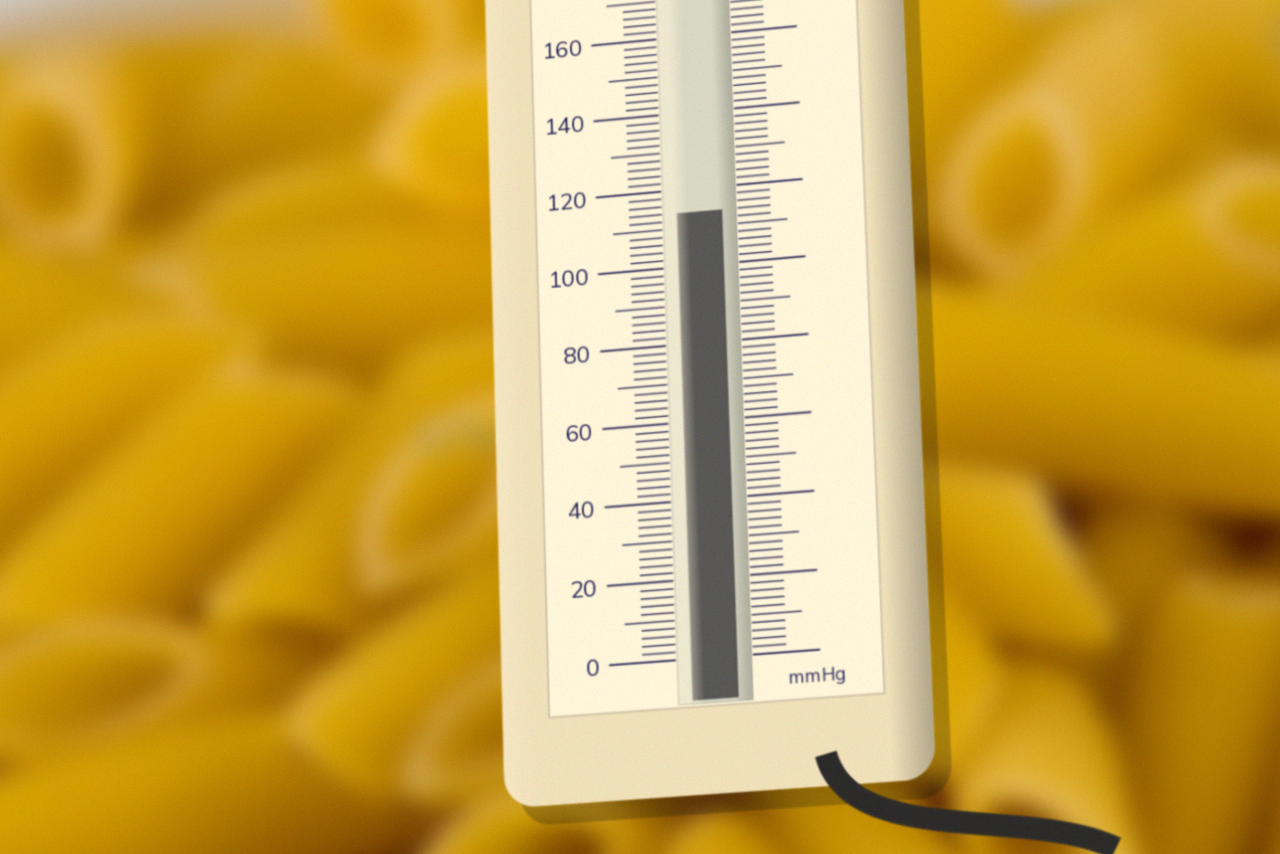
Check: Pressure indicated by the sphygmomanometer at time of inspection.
114 mmHg
